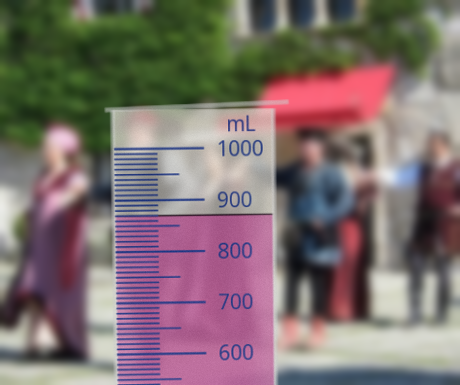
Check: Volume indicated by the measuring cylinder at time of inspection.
870 mL
